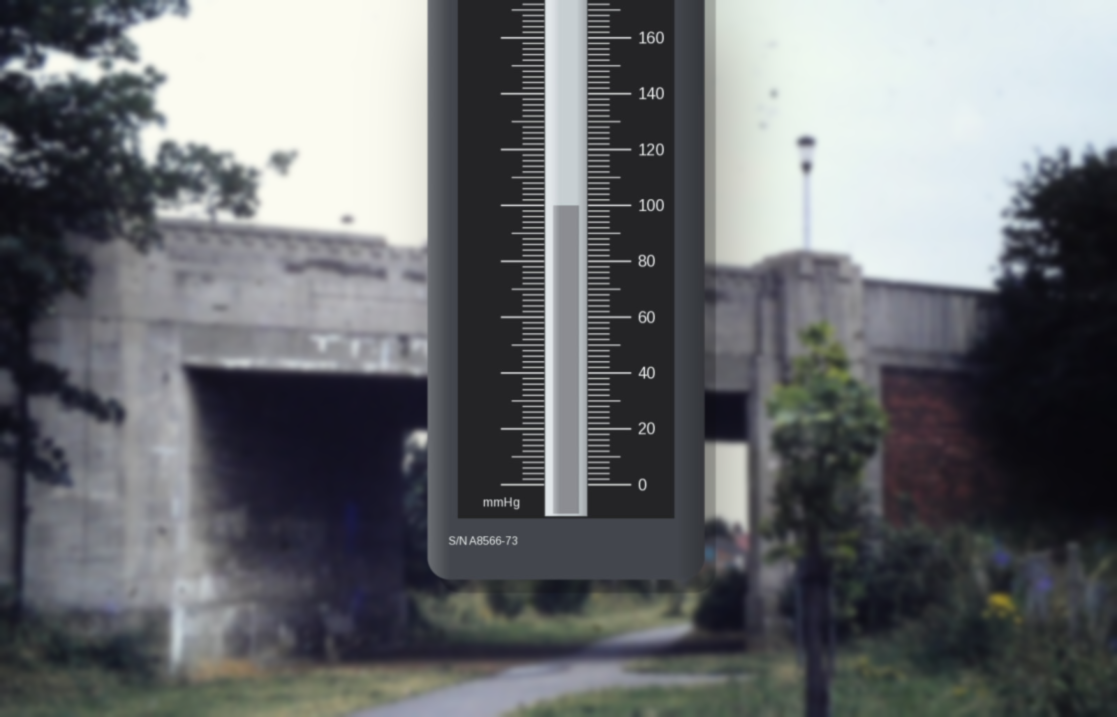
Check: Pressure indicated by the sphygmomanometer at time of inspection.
100 mmHg
